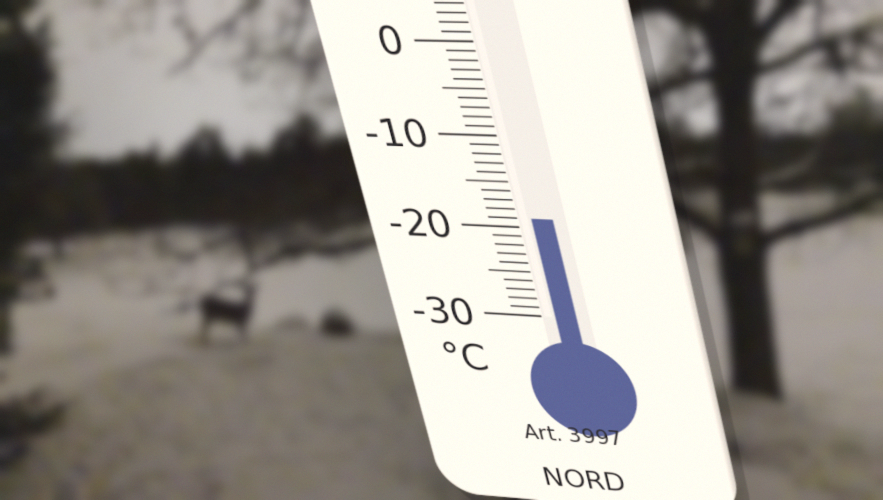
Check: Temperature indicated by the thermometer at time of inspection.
-19 °C
